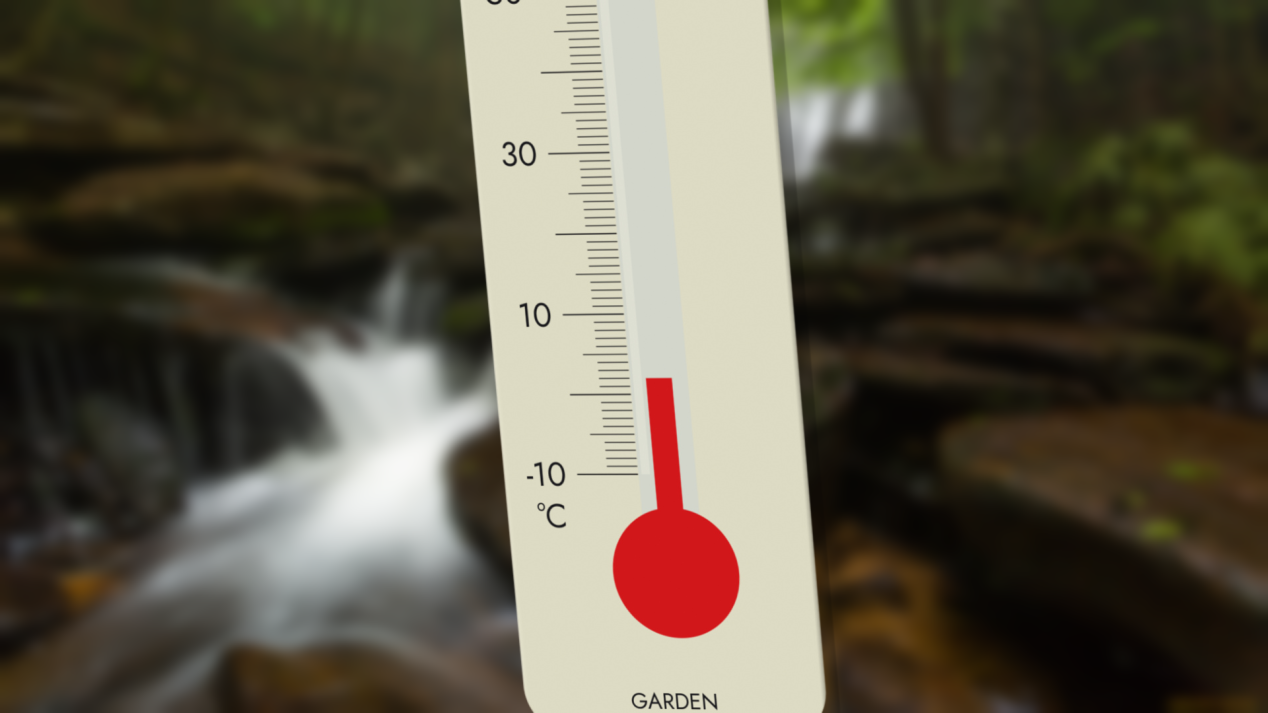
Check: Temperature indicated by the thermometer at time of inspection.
2 °C
